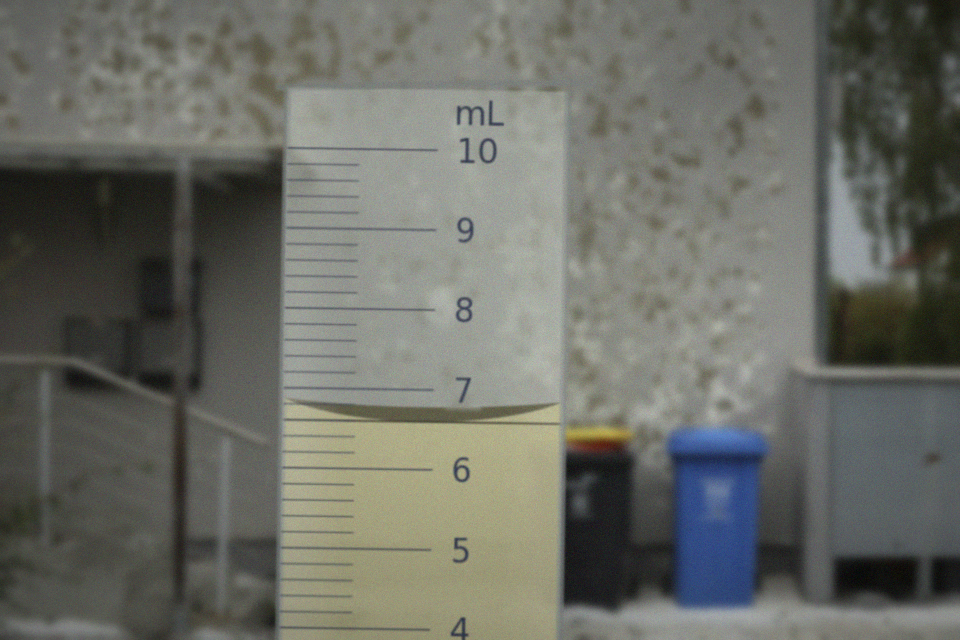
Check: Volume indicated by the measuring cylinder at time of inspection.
6.6 mL
